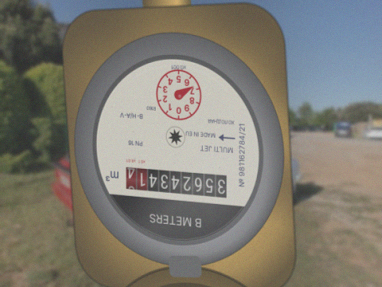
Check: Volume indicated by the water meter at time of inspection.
3562434.136 m³
